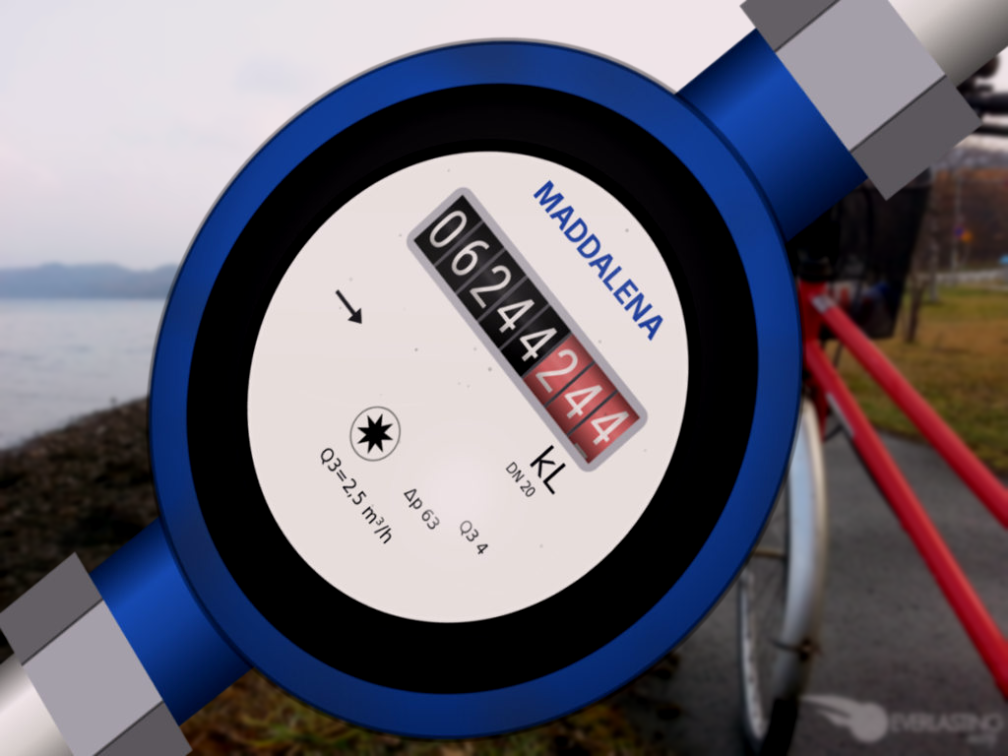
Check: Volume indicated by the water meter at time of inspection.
6244.244 kL
